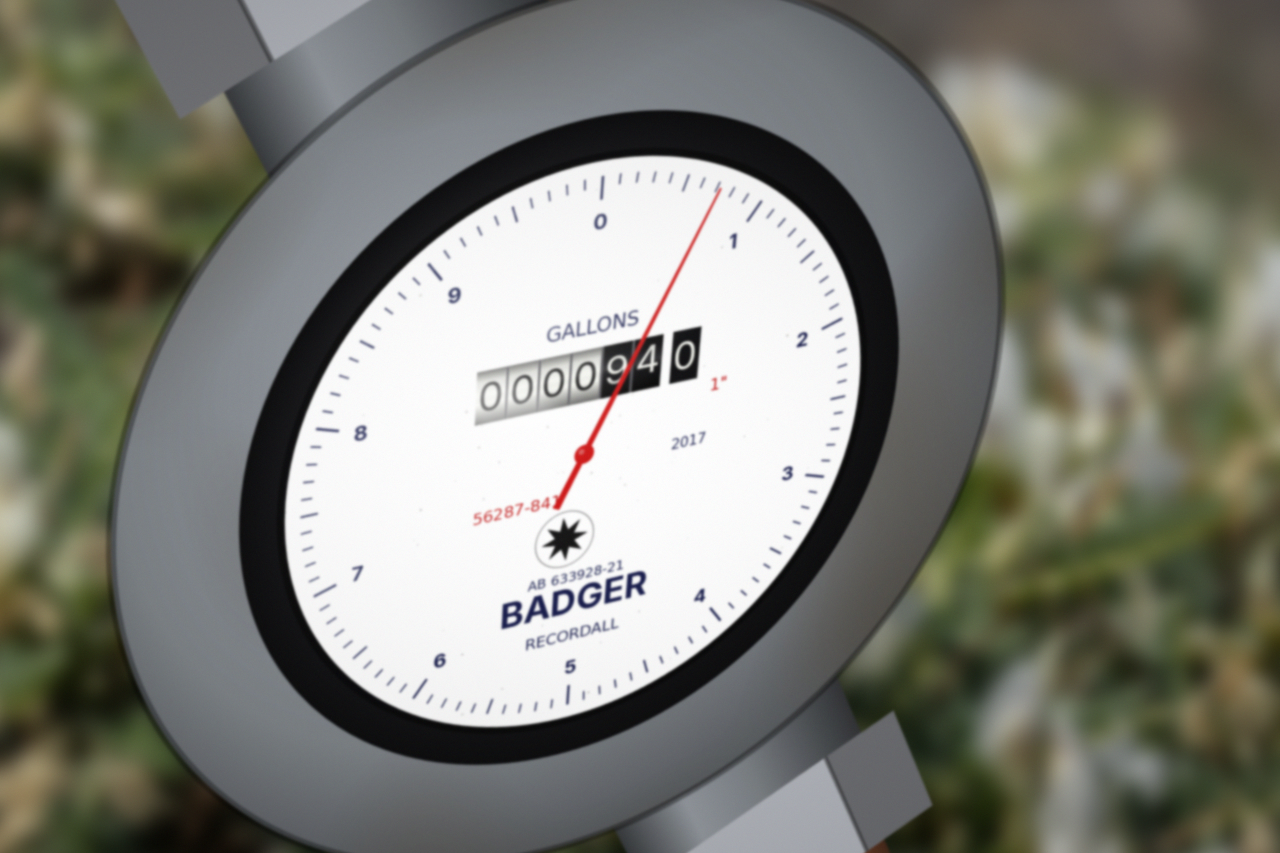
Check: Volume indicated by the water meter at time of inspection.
940.7 gal
